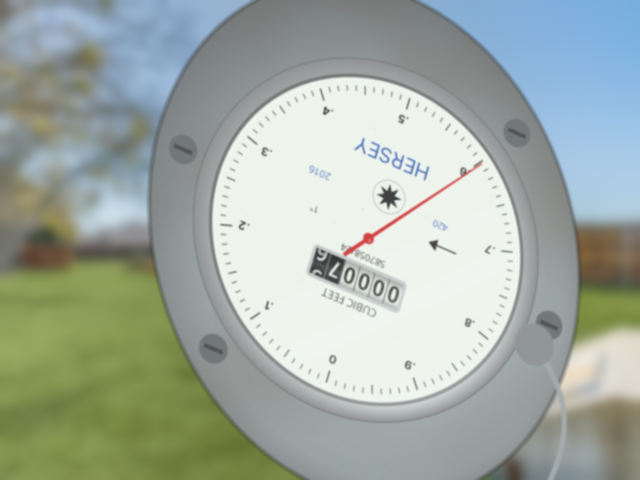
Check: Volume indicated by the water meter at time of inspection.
75.60 ft³
